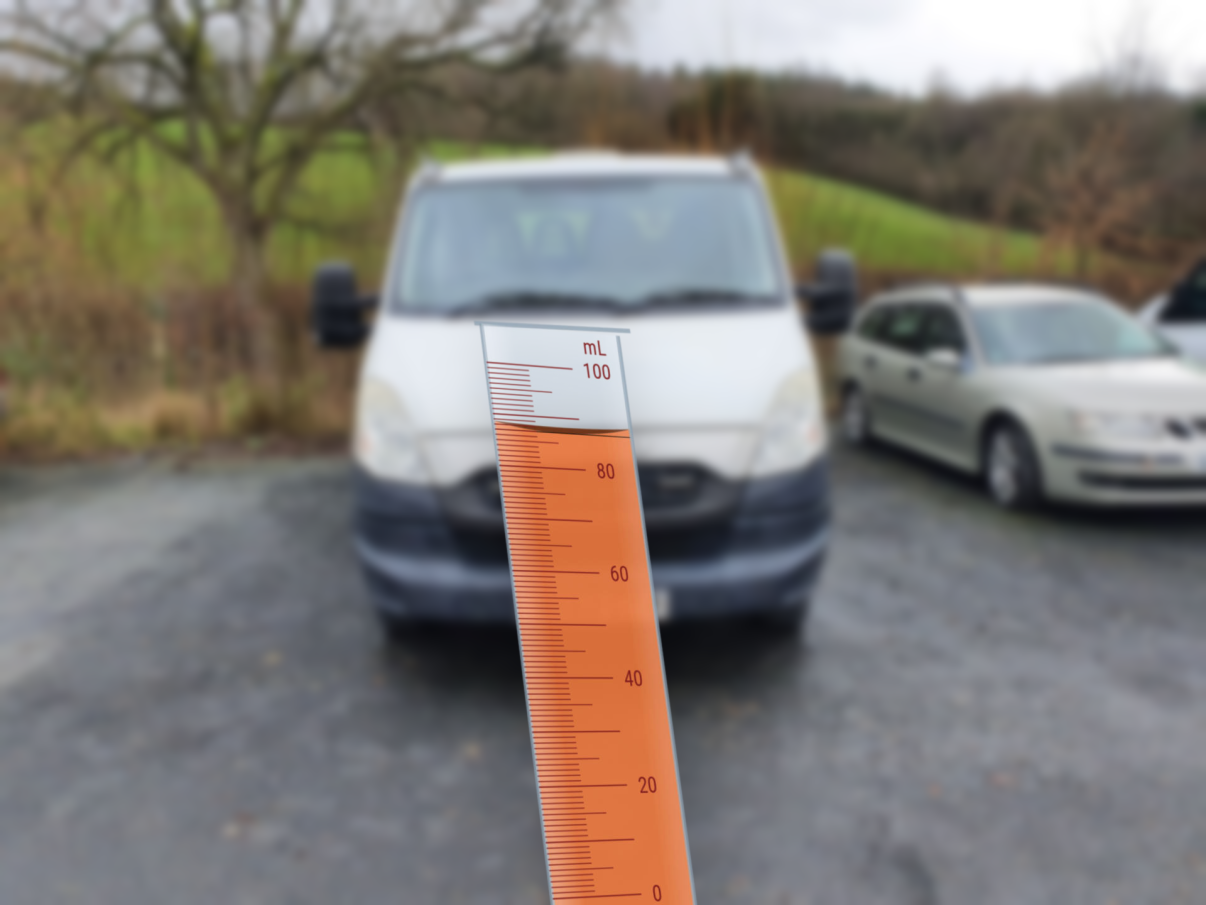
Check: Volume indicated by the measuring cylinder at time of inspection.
87 mL
